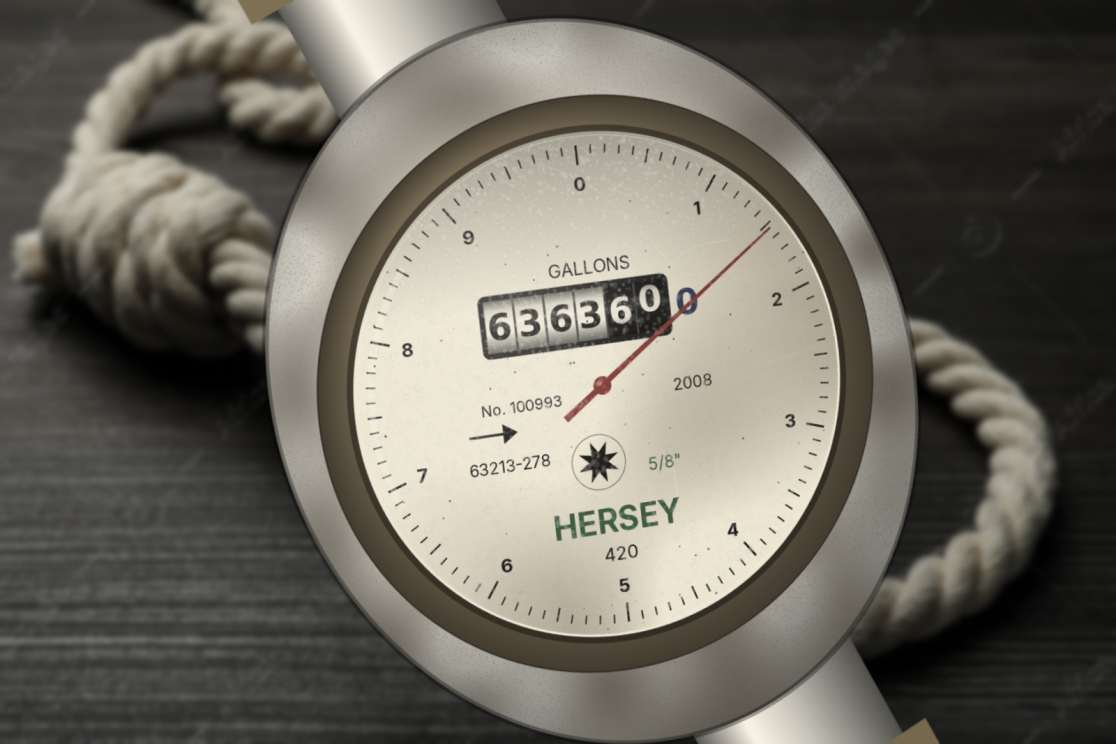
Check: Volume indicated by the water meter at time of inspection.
6363601.5 gal
